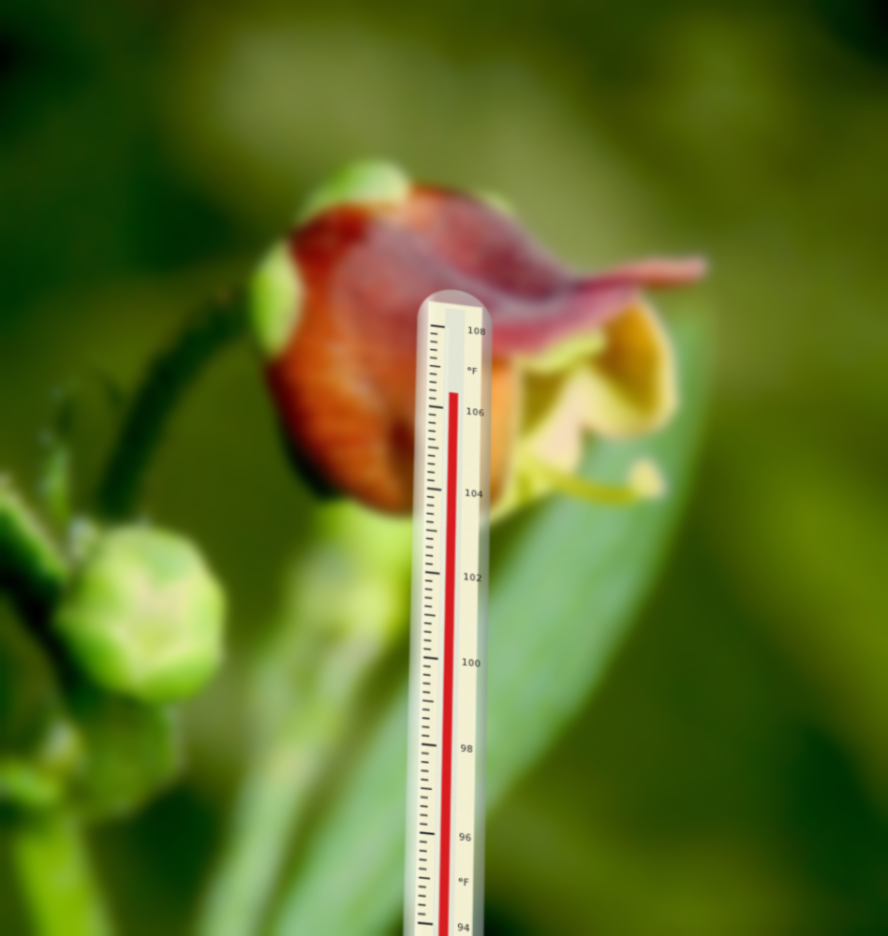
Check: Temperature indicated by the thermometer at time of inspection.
106.4 °F
